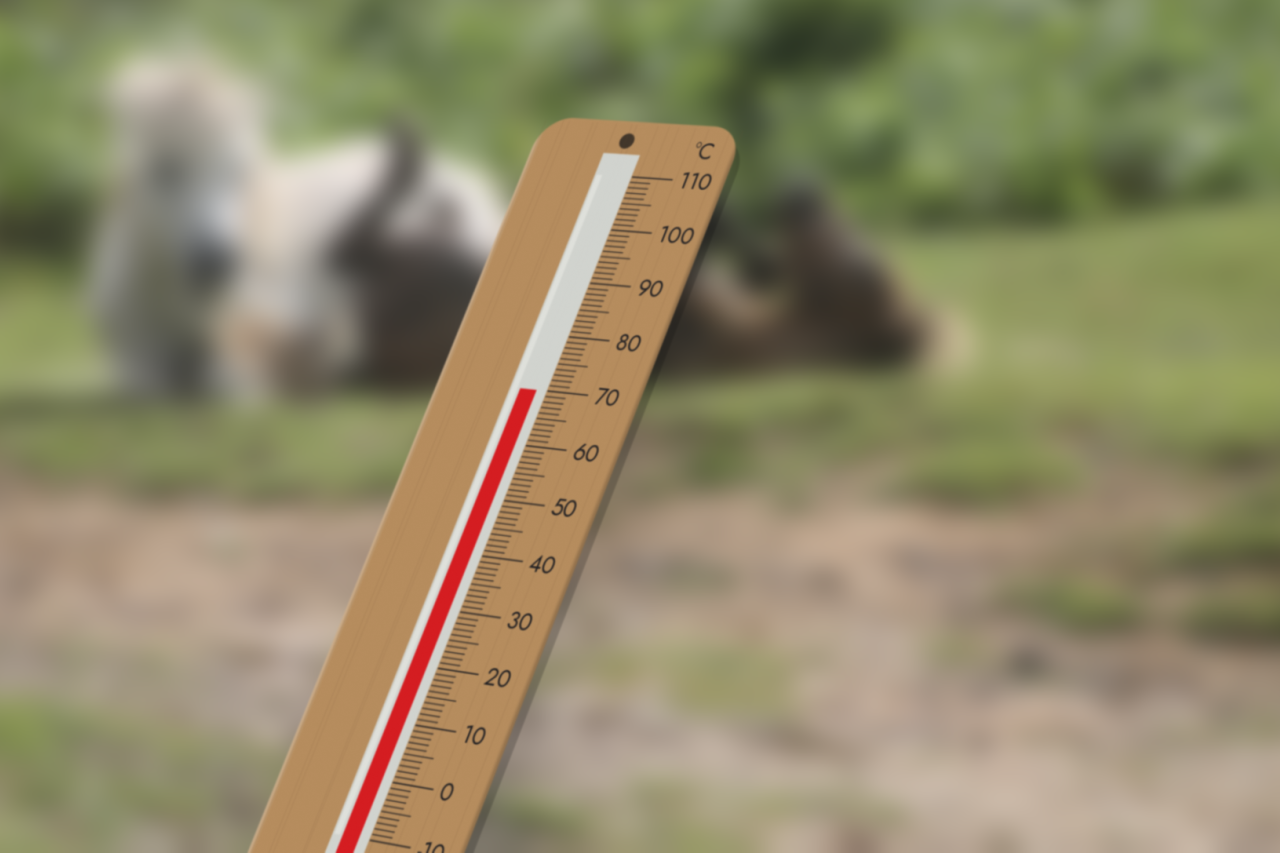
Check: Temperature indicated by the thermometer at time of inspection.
70 °C
